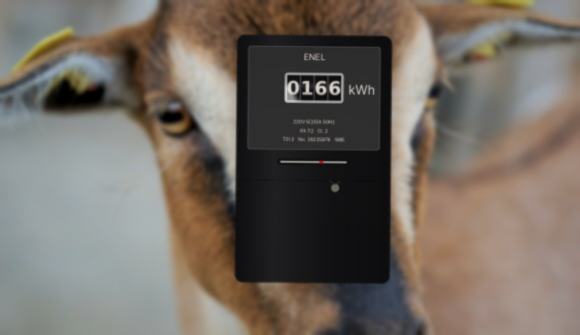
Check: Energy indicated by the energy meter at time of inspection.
166 kWh
